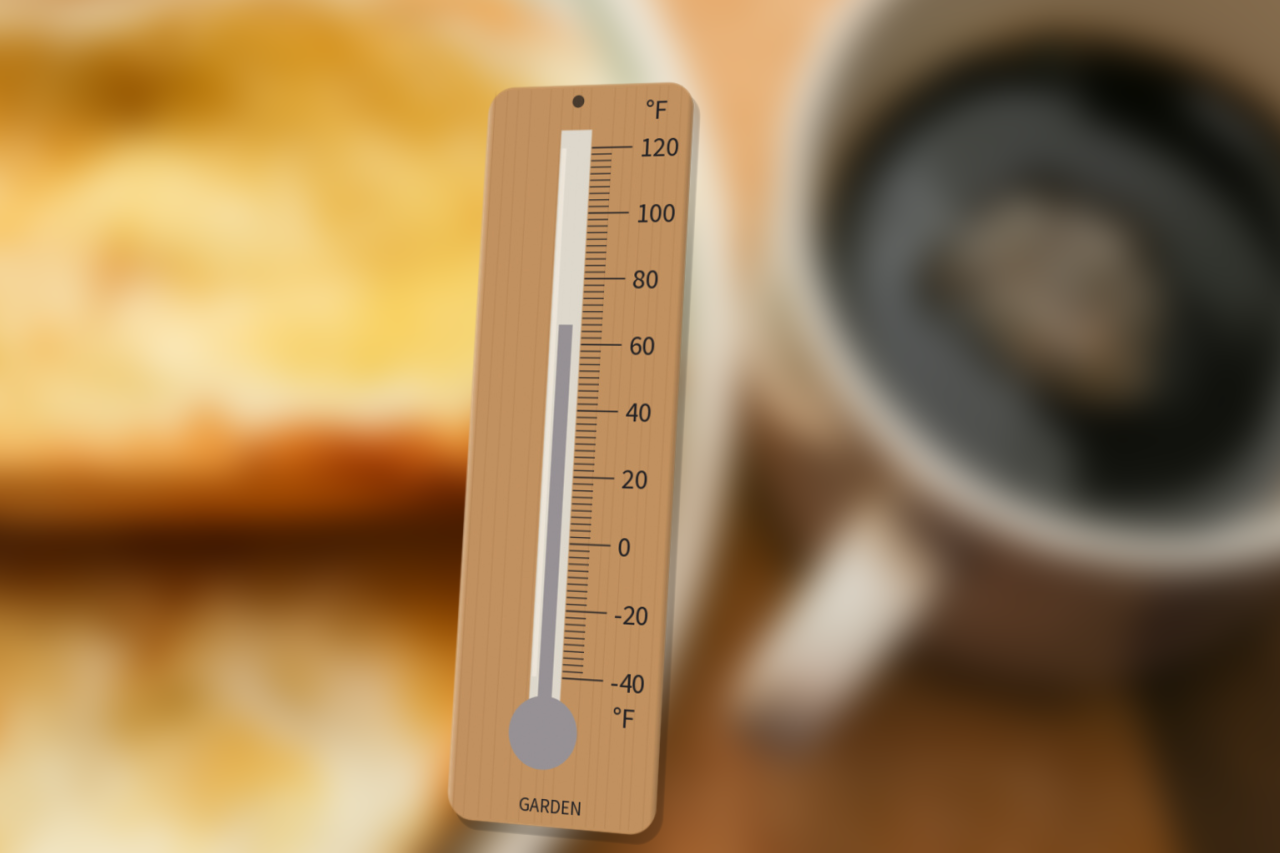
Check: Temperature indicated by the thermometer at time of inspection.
66 °F
